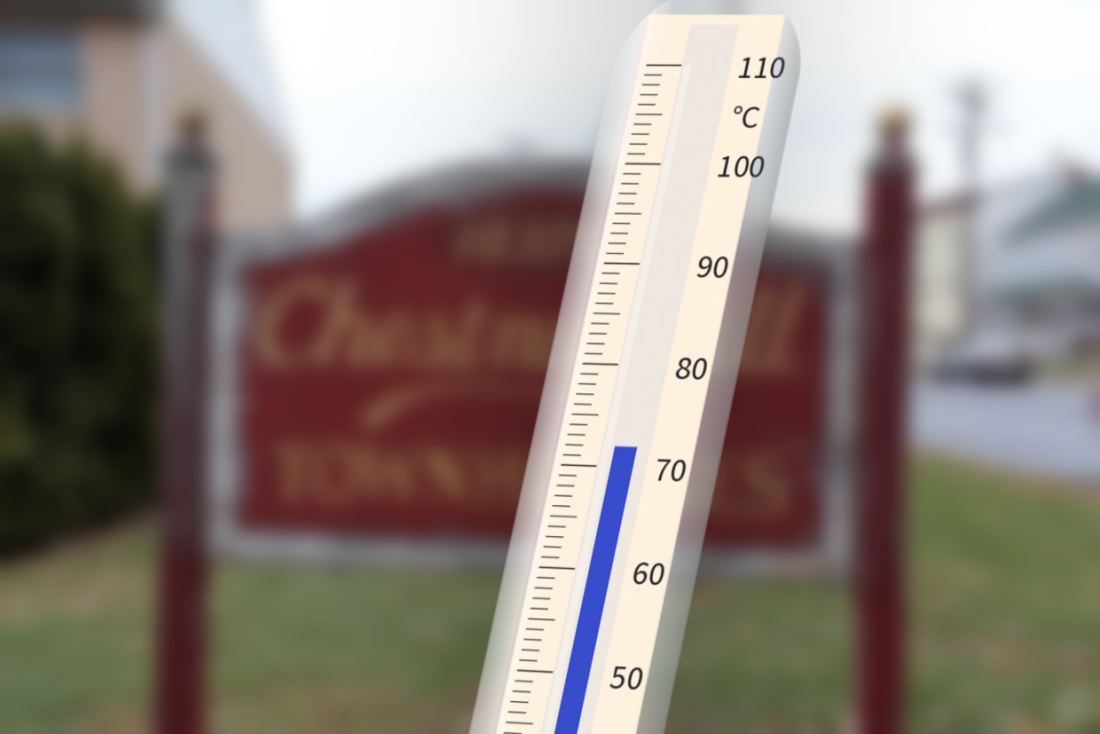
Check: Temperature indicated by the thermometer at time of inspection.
72 °C
